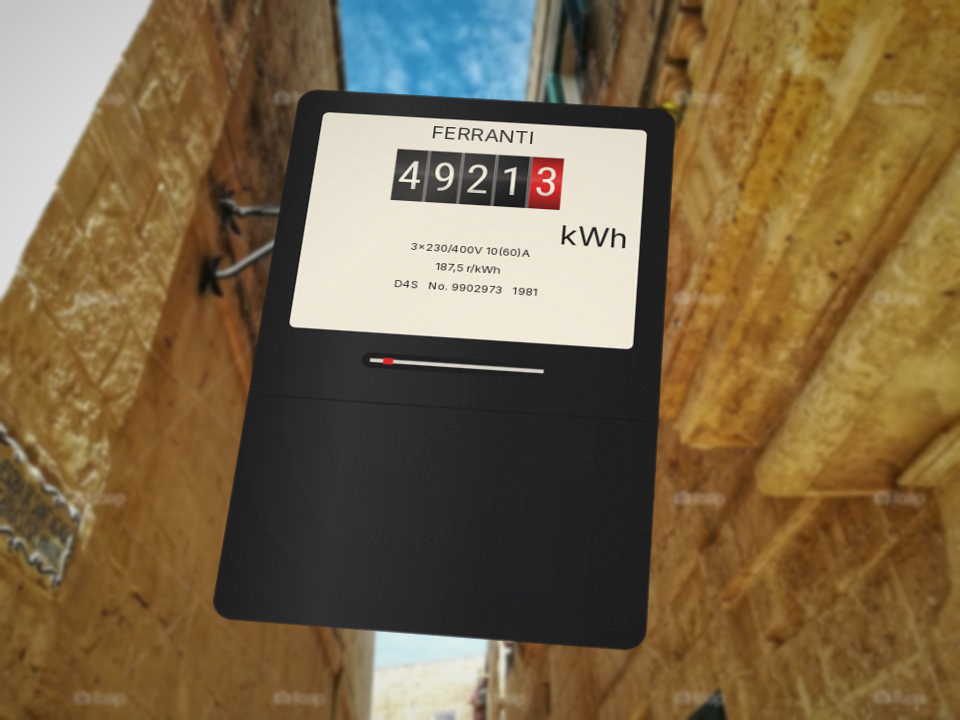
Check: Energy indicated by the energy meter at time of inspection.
4921.3 kWh
